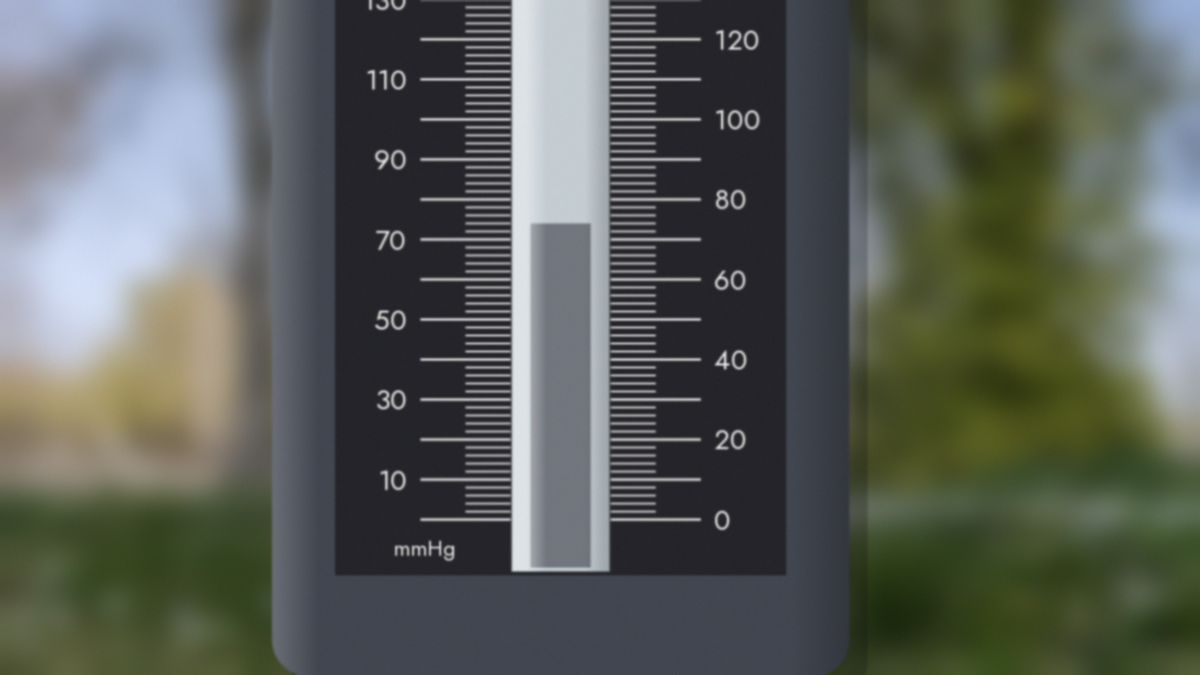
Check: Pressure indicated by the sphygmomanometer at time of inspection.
74 mmHg
